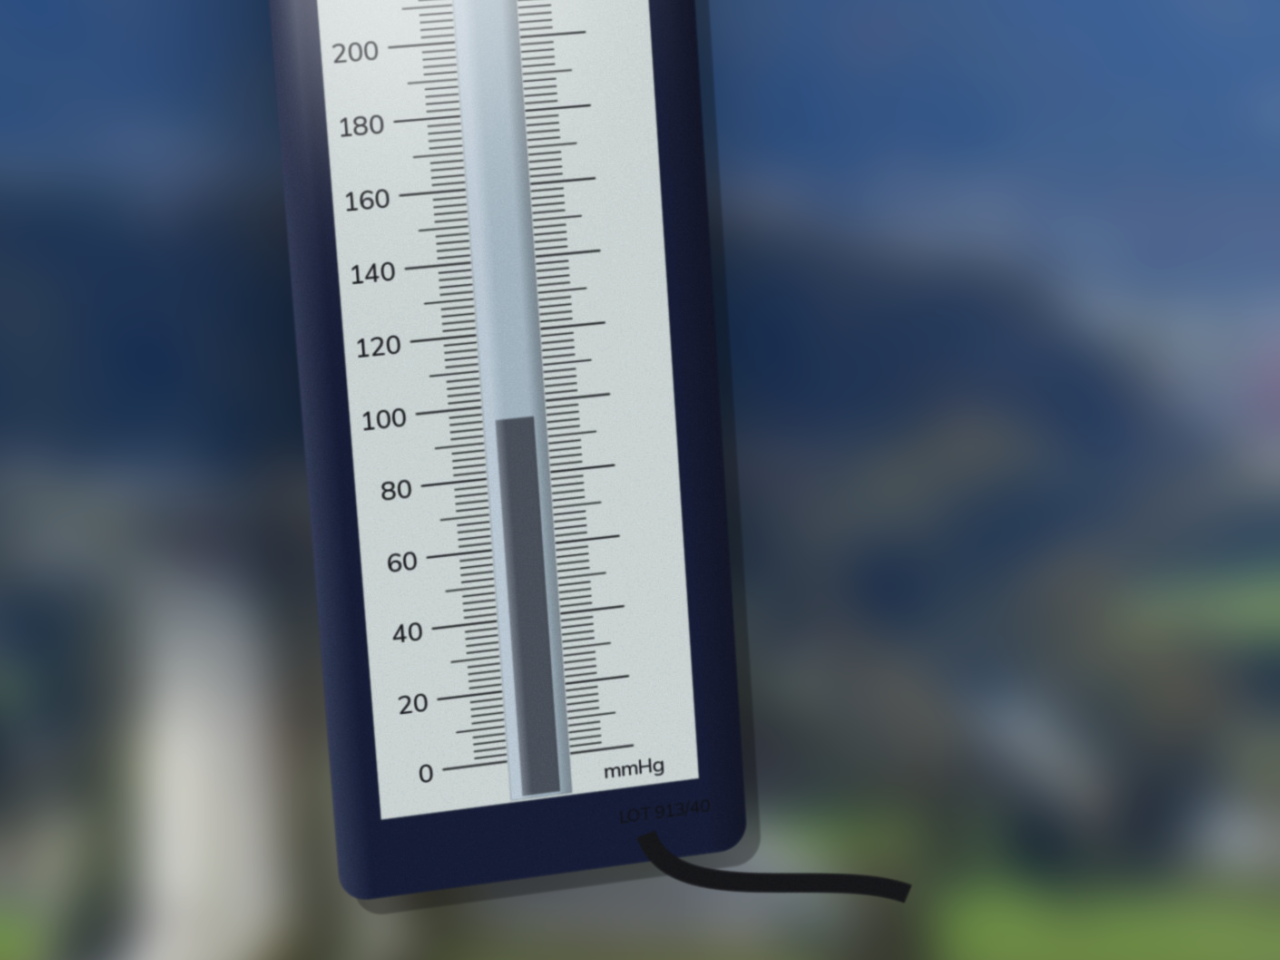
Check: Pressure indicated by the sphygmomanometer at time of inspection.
96 mmHg
